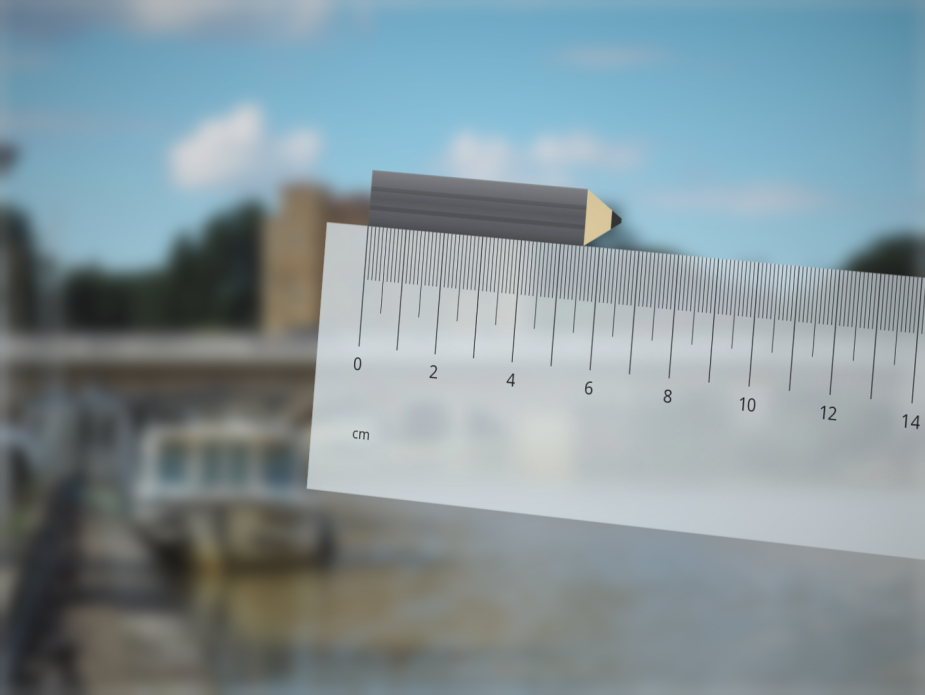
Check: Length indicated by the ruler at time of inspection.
6.5 cm
